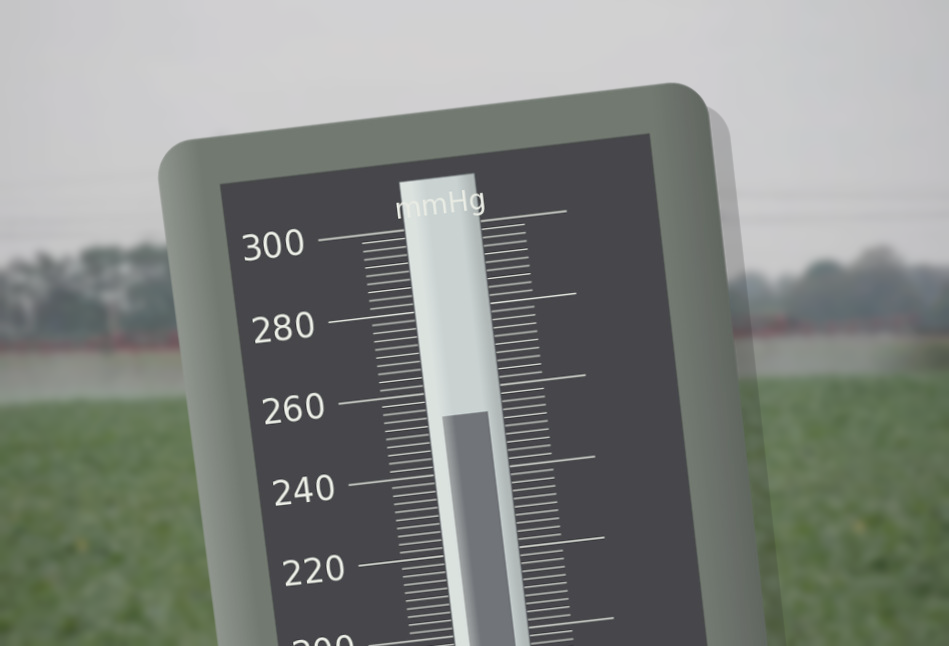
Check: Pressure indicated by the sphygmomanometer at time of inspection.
254 mmHg
